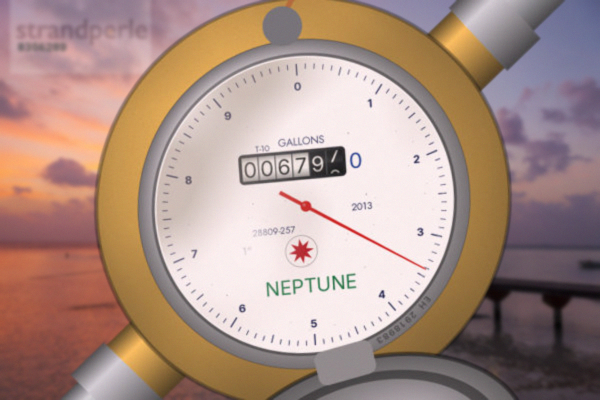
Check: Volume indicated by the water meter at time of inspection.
67973.4 gal
